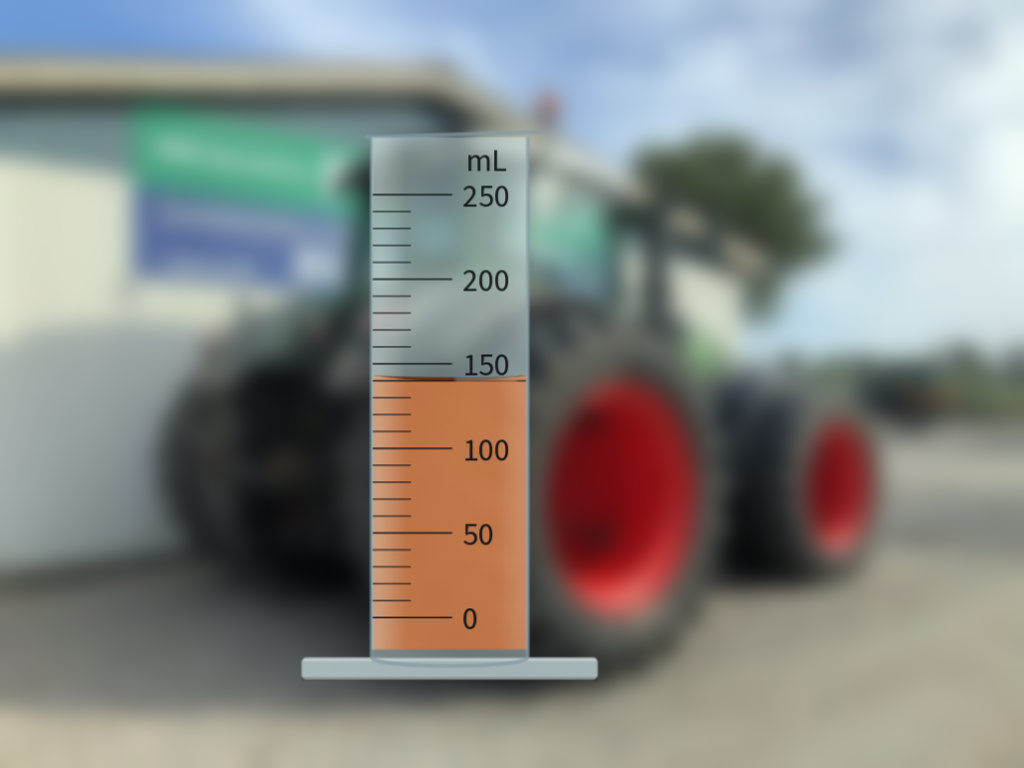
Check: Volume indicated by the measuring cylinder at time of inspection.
140 mL
